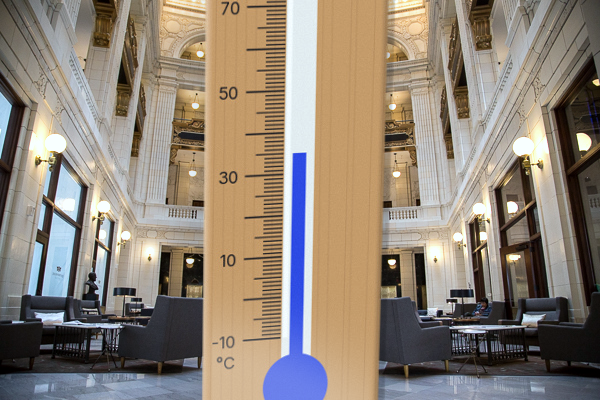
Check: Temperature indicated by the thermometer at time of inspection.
35 °C
